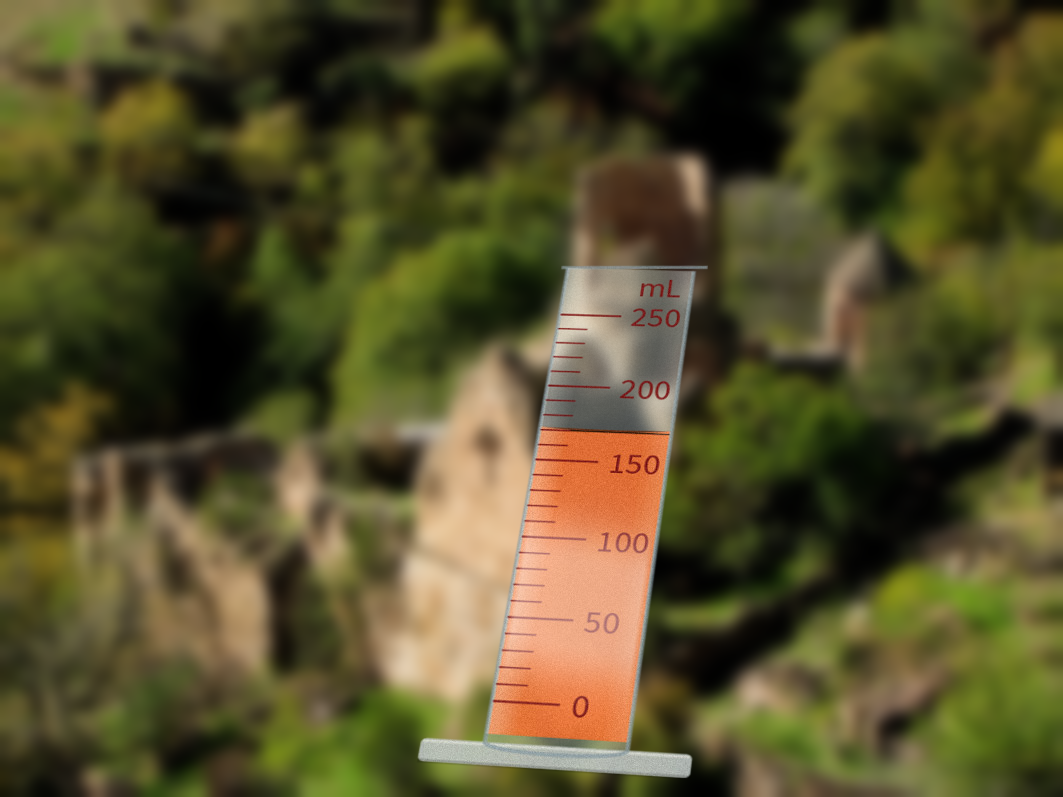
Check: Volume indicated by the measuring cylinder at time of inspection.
170 mL
